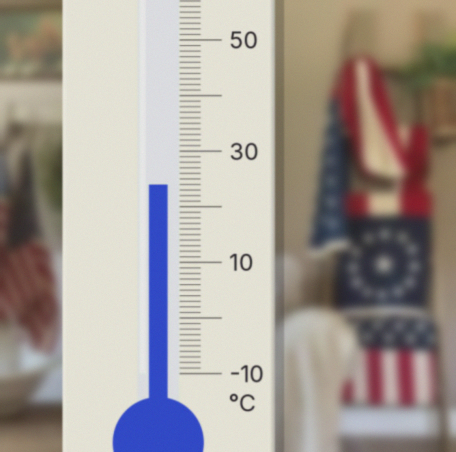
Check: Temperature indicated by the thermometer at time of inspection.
24 °C
